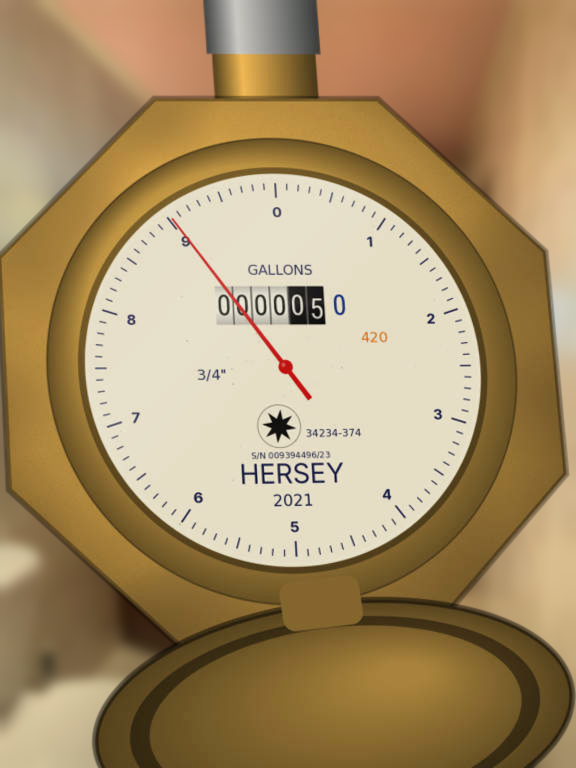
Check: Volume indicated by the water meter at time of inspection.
49.0 gal
